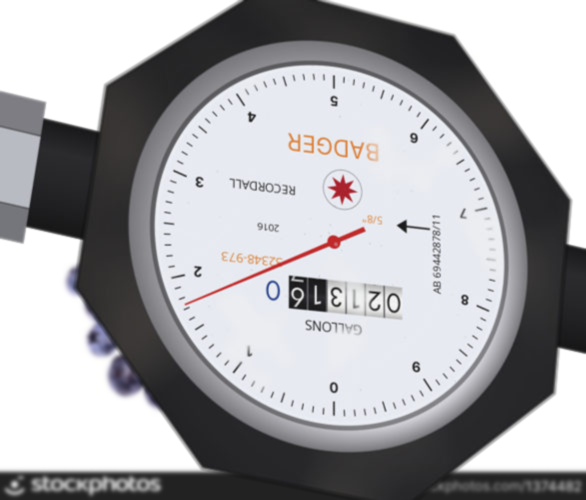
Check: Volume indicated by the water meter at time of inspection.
213161.7 gal
